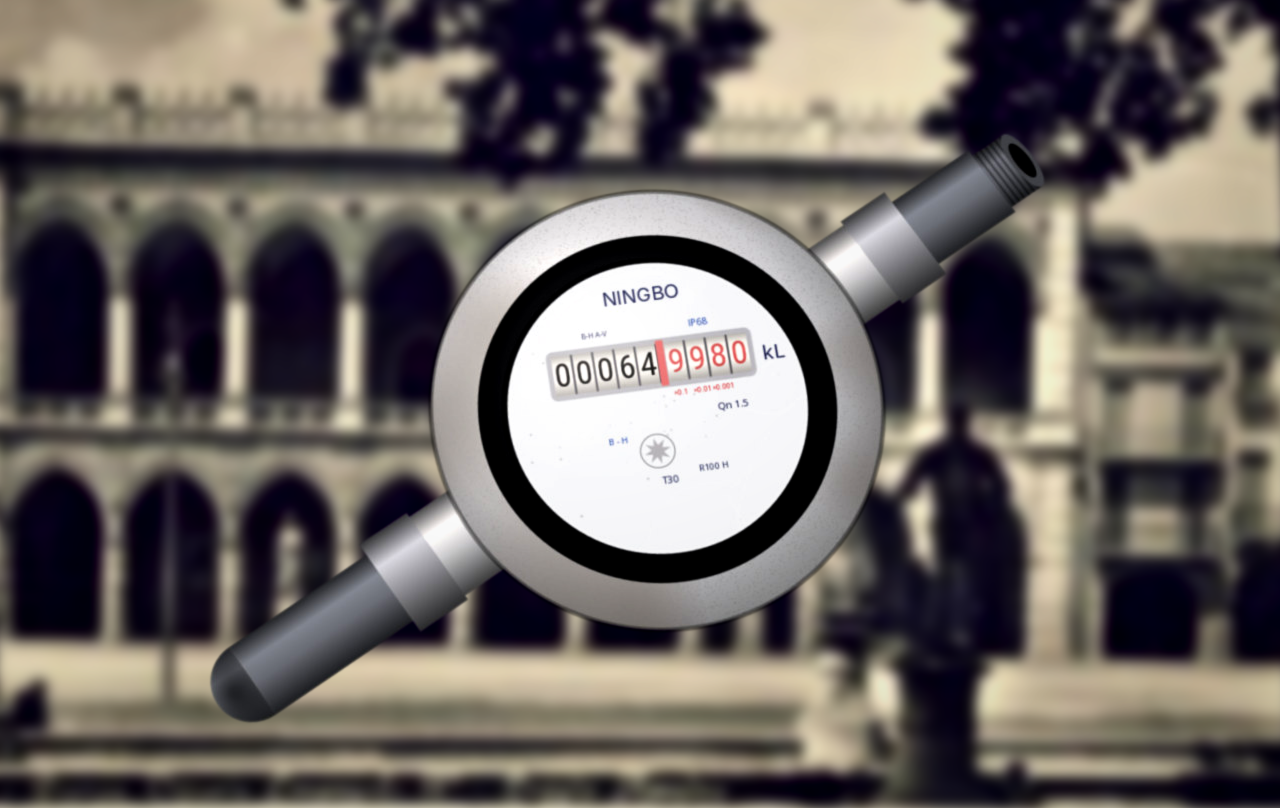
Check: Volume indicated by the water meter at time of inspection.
64.9980 kL
